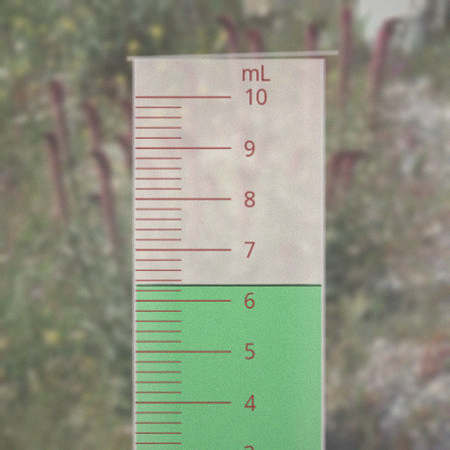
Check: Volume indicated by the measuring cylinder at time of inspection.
6.3 mL
